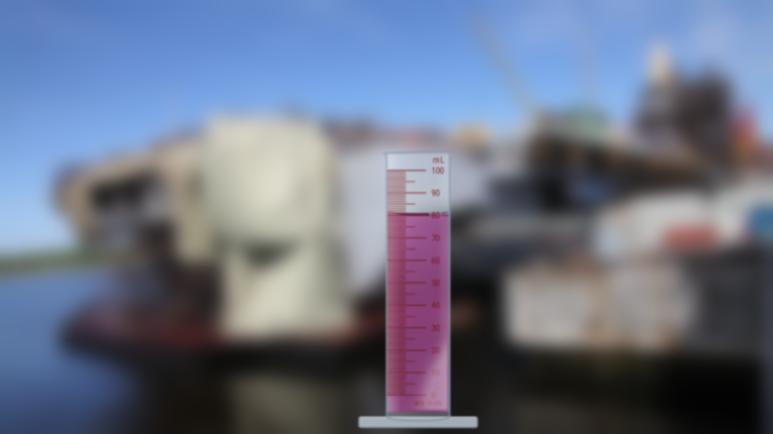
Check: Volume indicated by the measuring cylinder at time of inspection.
80 mL
